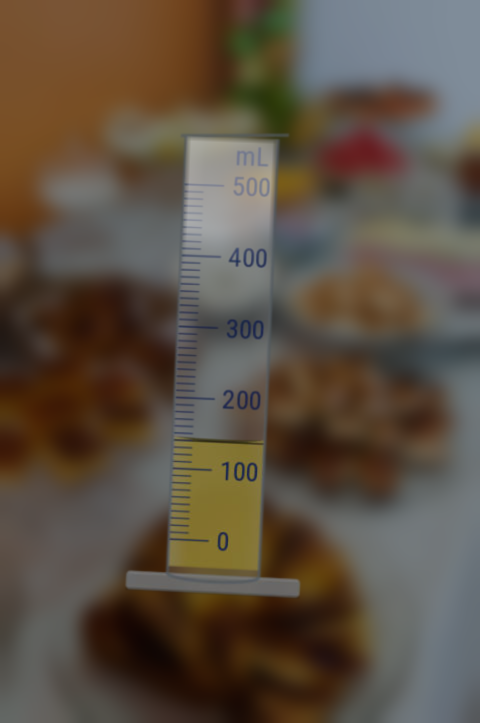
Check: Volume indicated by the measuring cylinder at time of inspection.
140 mL
